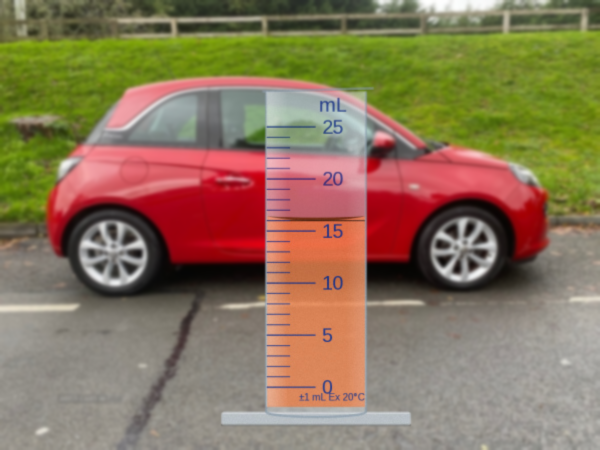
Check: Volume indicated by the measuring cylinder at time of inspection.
16 mL
